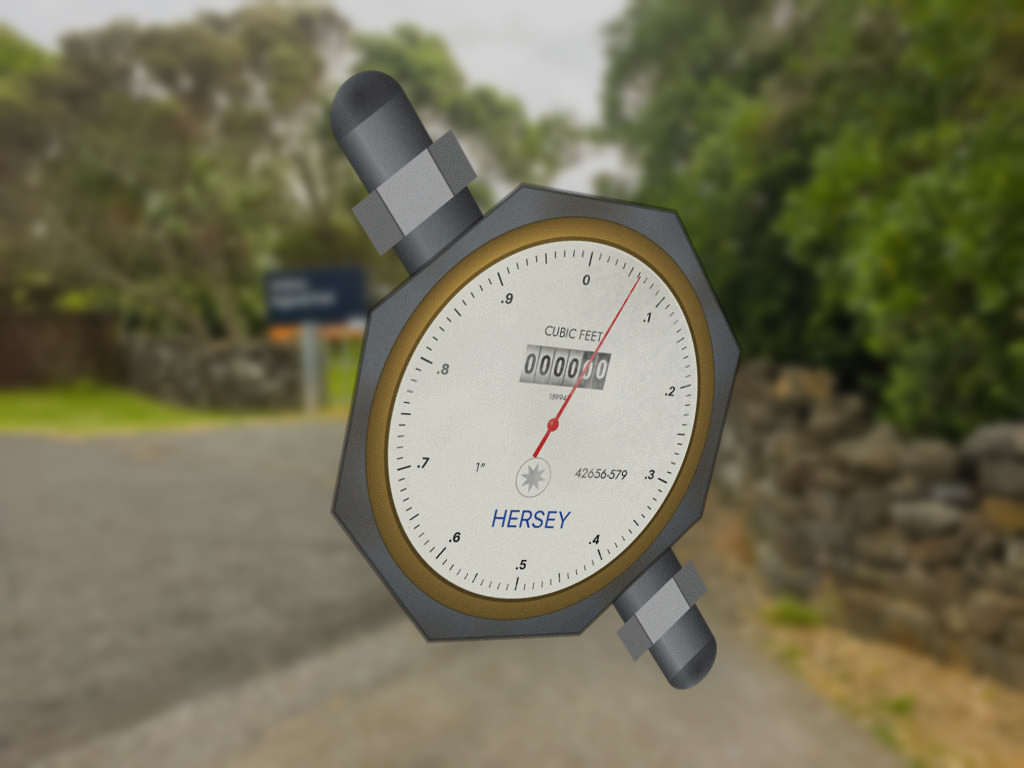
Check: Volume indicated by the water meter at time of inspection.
0.06 ft³
